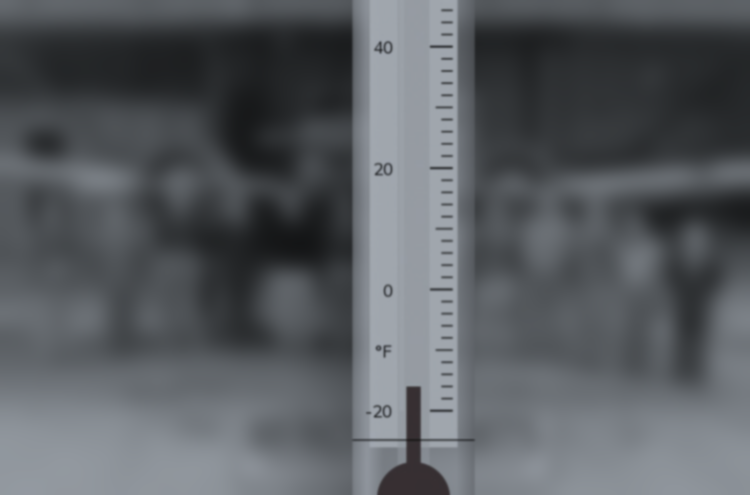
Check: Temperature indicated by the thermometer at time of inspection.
-16 °F
